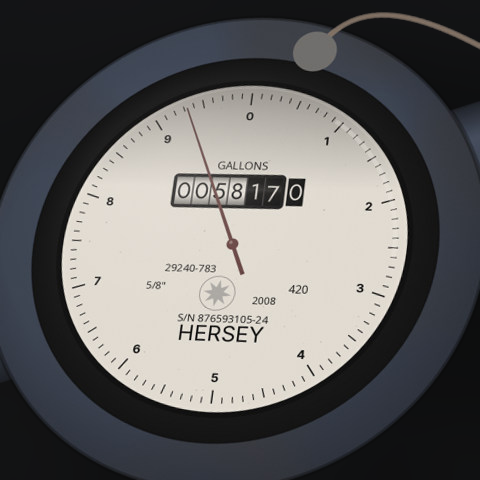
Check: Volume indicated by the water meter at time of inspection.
58169.3 gal
